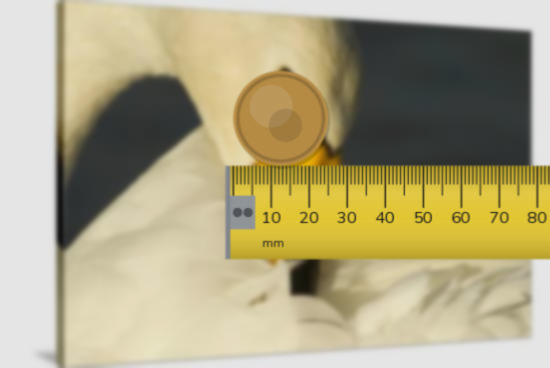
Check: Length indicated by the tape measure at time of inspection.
25 mm
